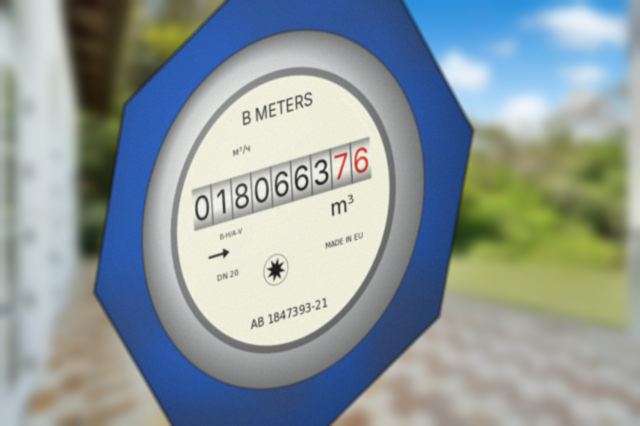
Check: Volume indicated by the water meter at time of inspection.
180663.76 m³
